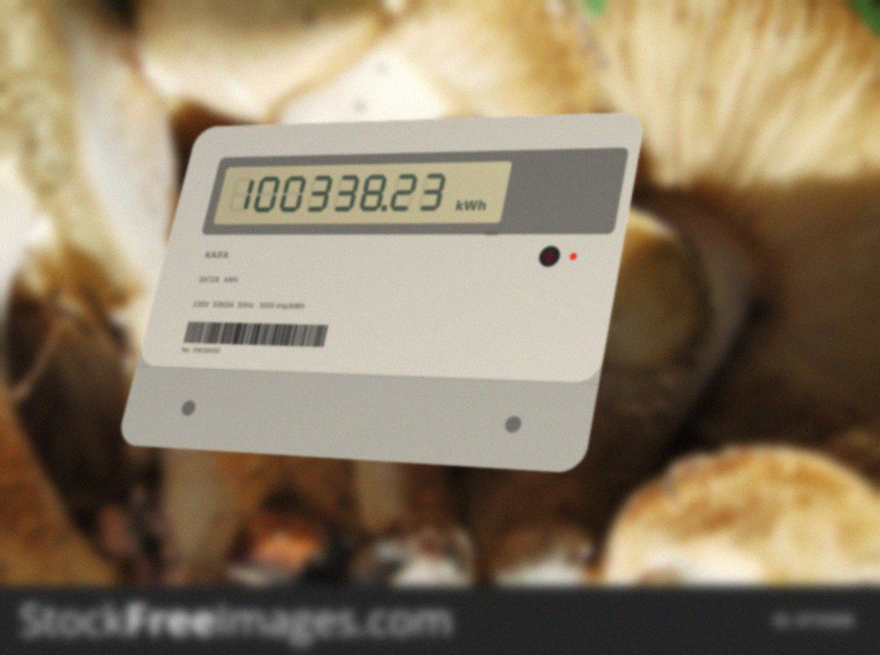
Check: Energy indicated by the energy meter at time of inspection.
100338.23 kWh
